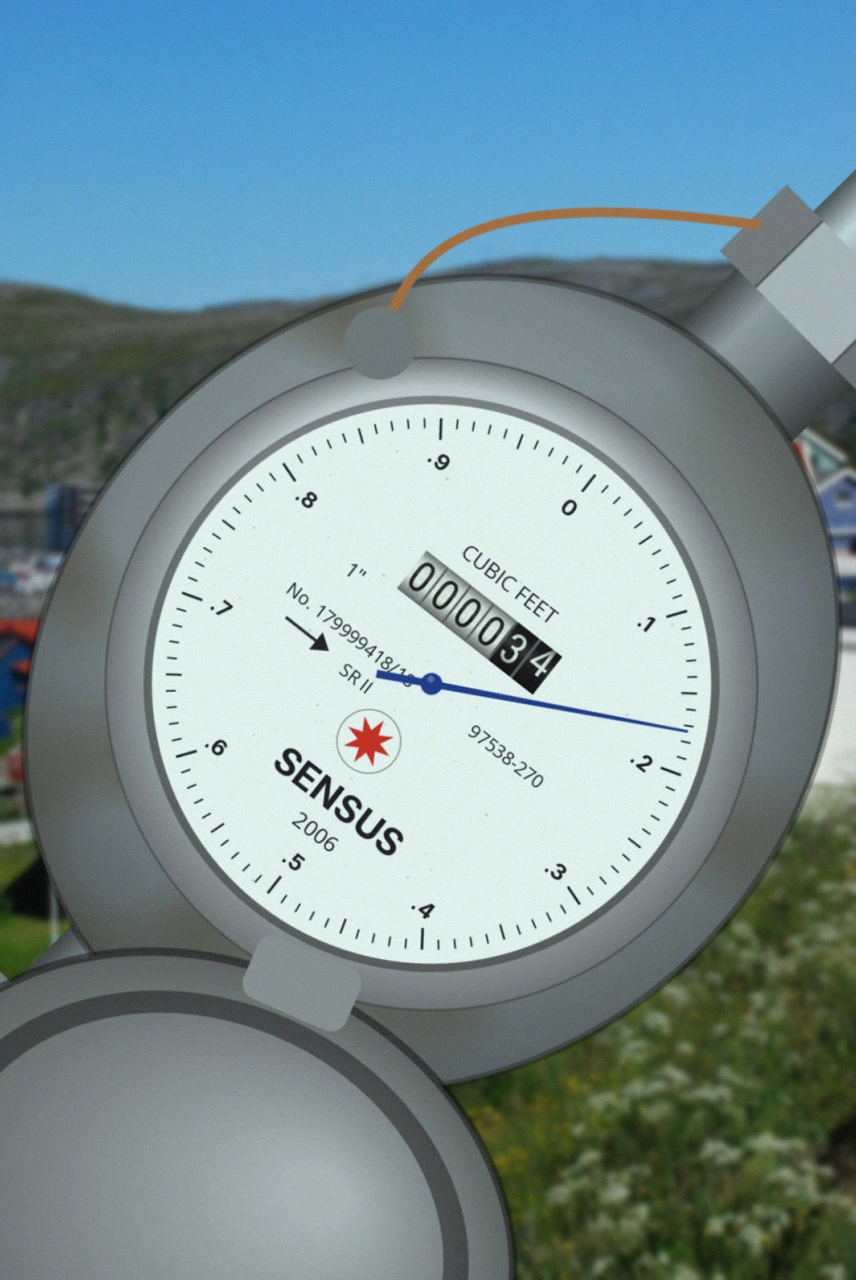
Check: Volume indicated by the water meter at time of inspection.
34.17 ft³
